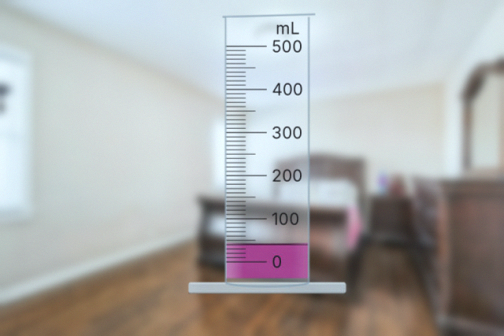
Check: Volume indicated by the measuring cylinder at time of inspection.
40 mL
